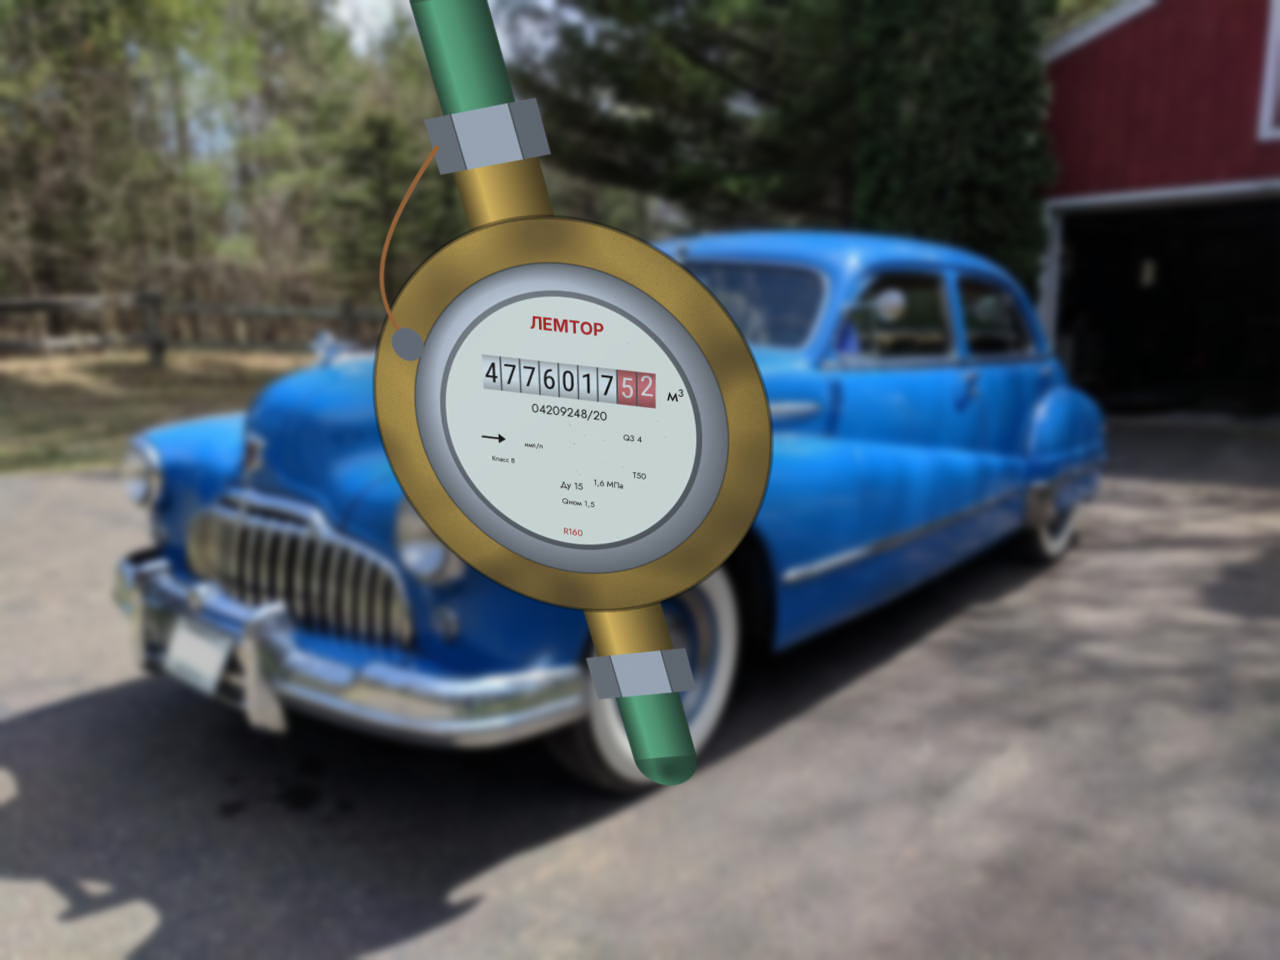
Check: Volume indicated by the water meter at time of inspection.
4776017.52 m³
